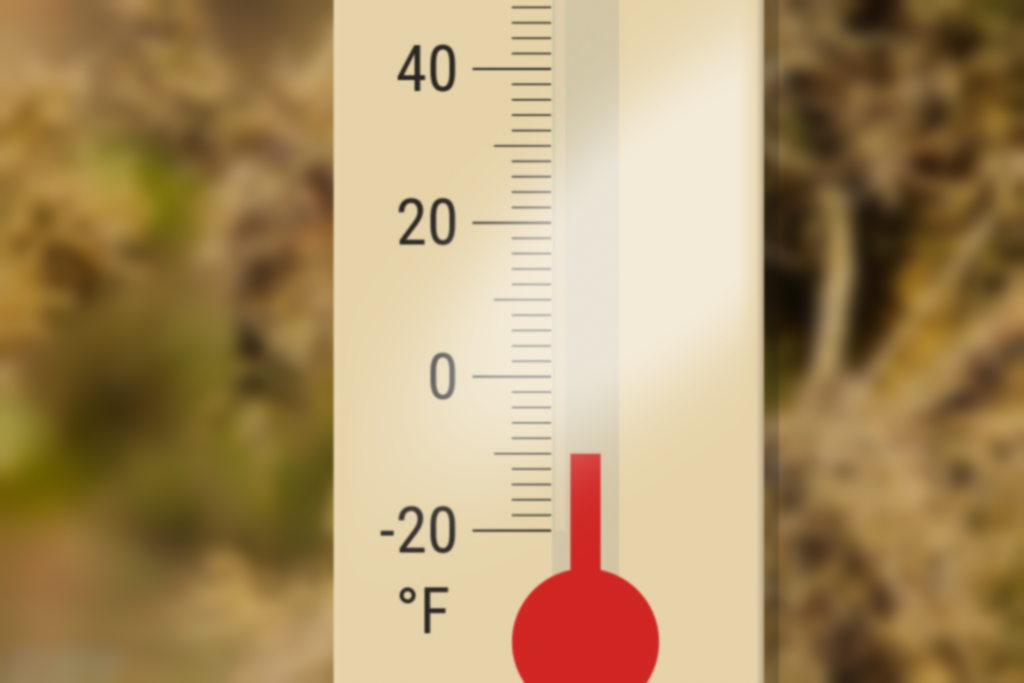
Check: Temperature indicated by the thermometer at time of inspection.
-10 °F
